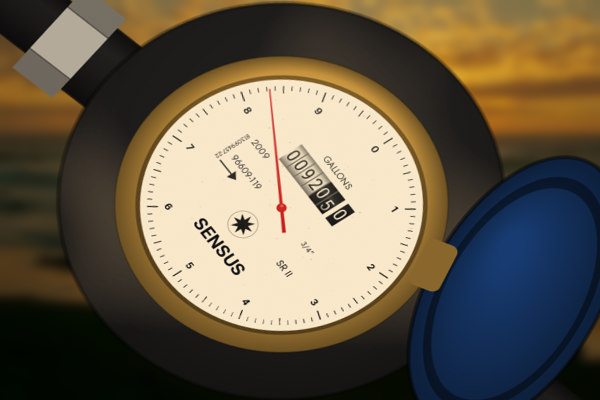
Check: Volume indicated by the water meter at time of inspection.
92048.3 gal
